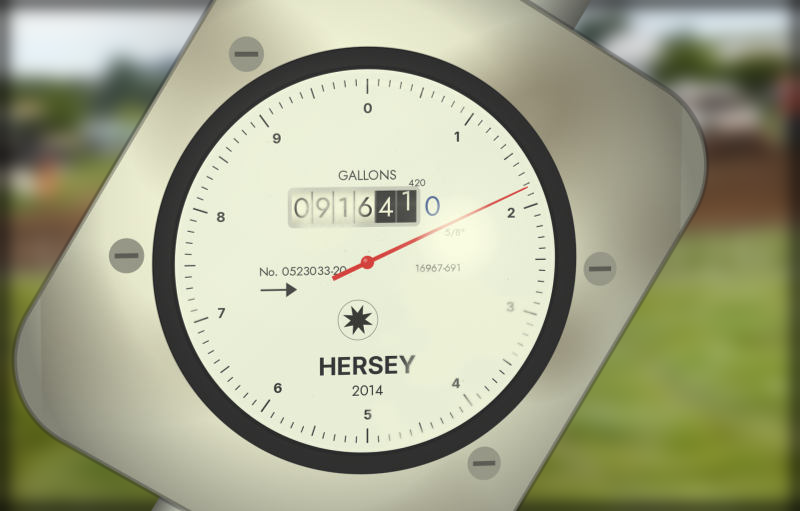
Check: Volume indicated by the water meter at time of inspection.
916411.8 gal
